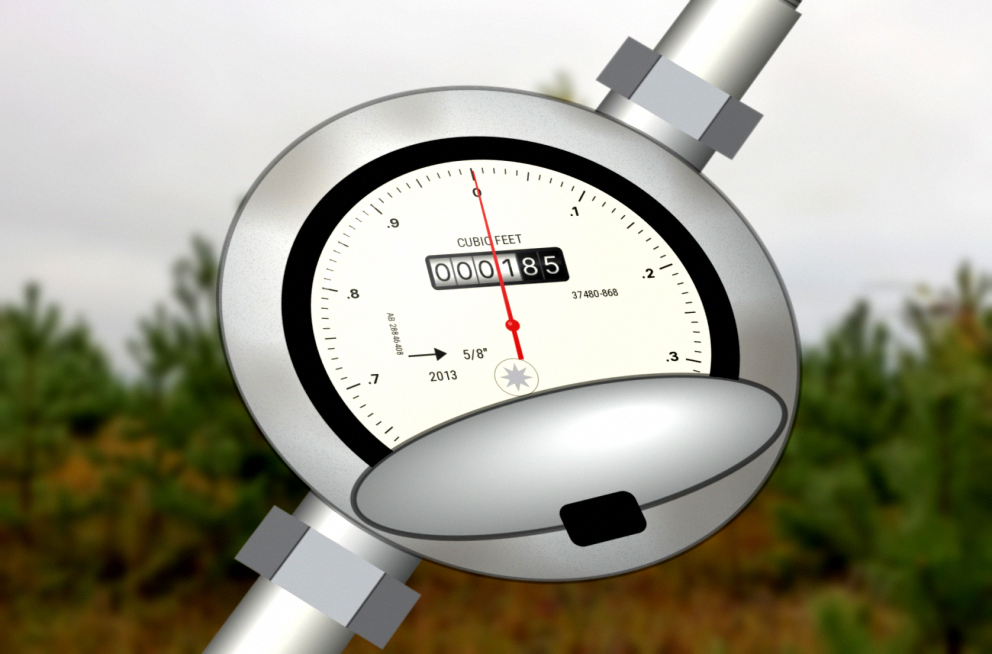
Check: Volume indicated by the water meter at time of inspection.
185.00 ft³
